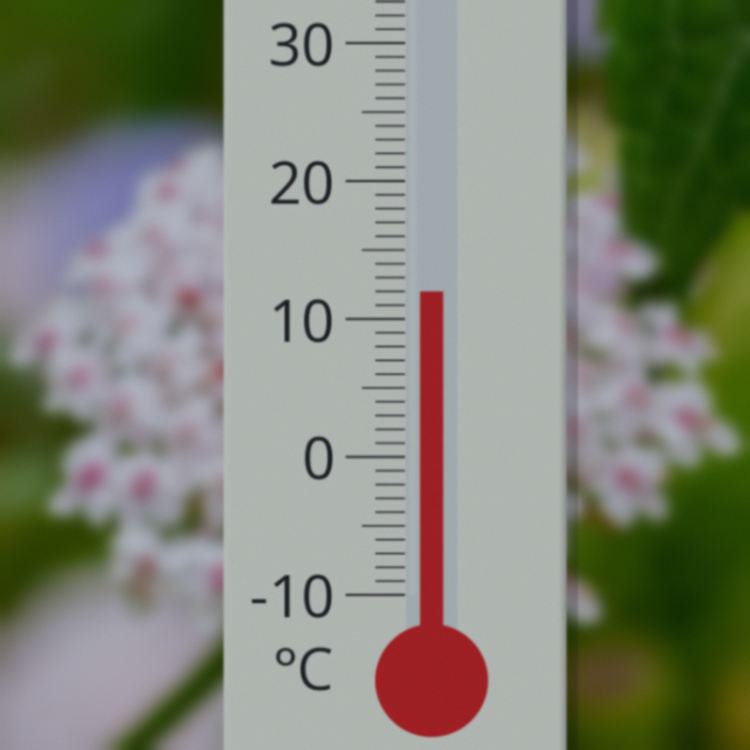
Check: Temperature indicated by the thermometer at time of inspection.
12 °C
